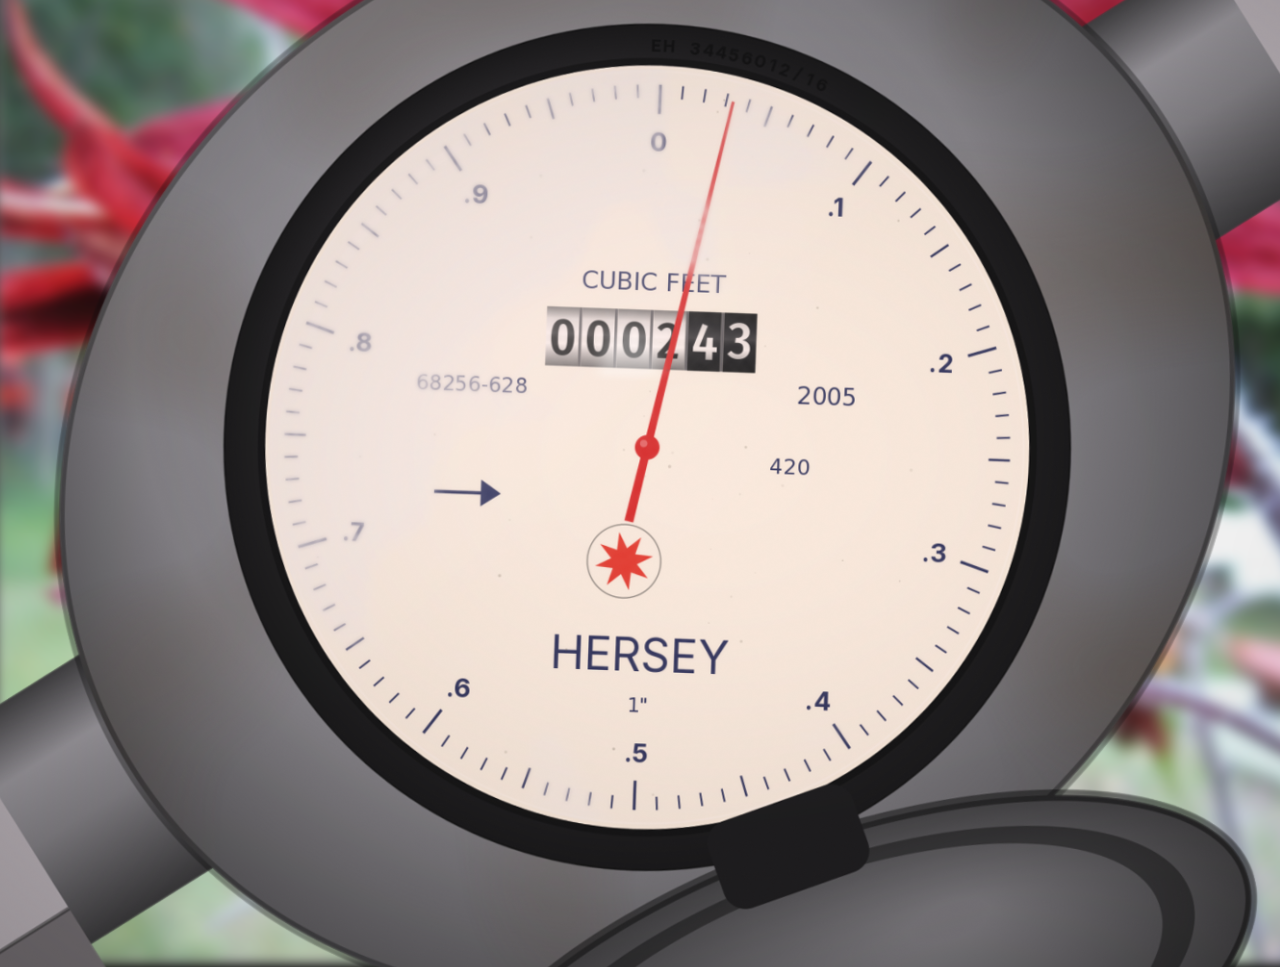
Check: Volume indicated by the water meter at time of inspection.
243.03 ft³
